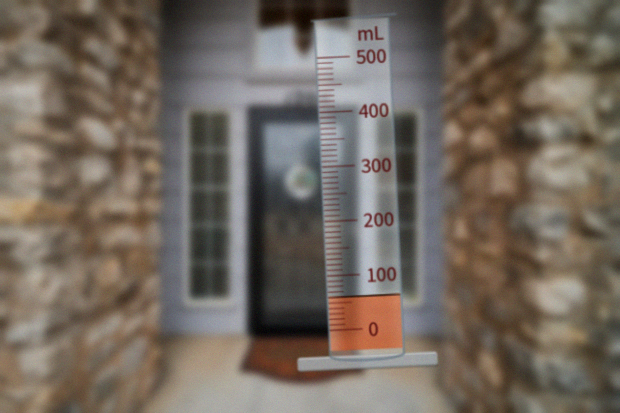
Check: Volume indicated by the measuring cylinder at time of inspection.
60 mL
